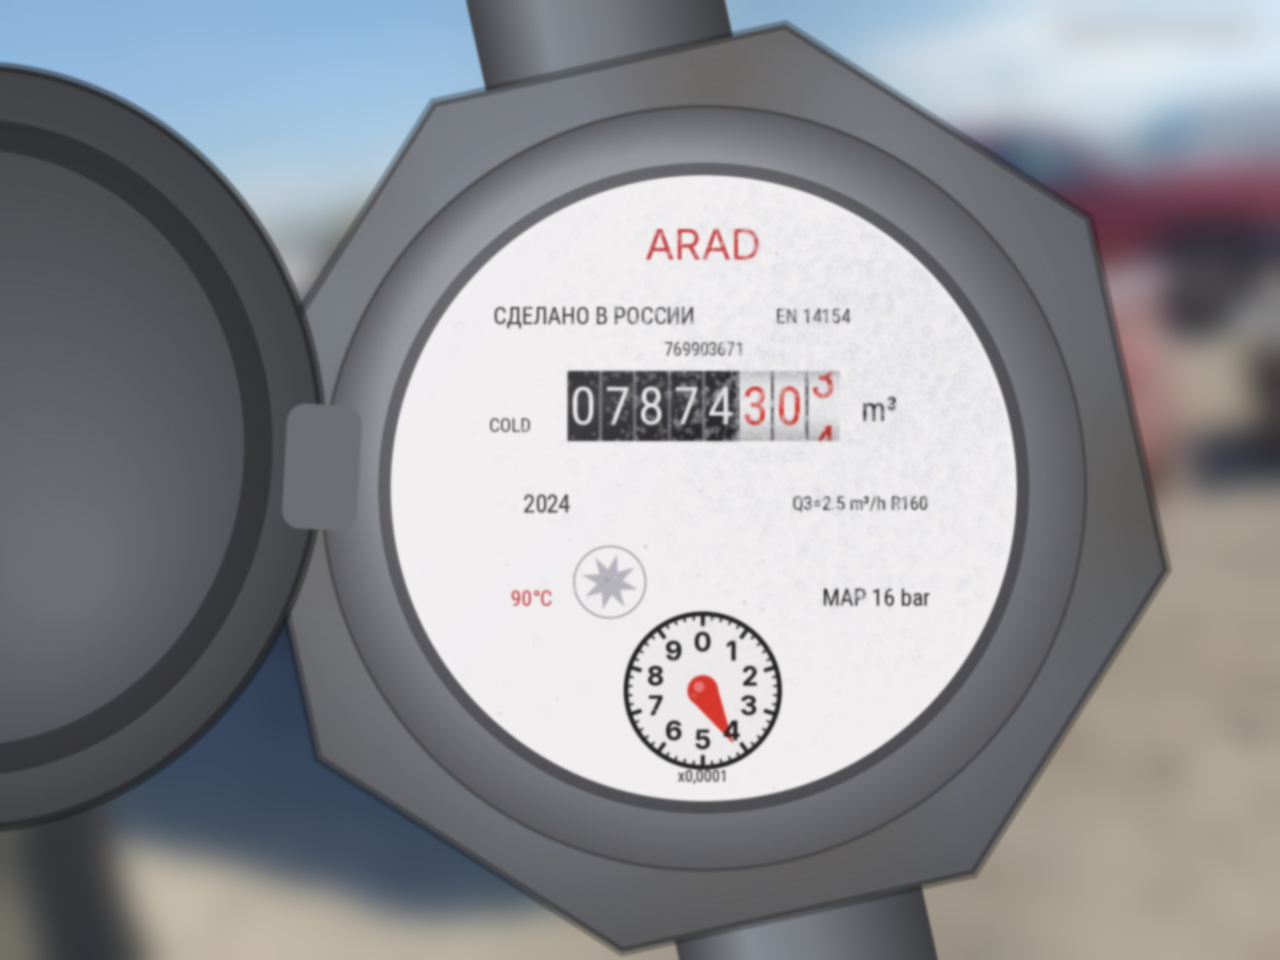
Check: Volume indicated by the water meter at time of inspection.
7874.3034 m³
